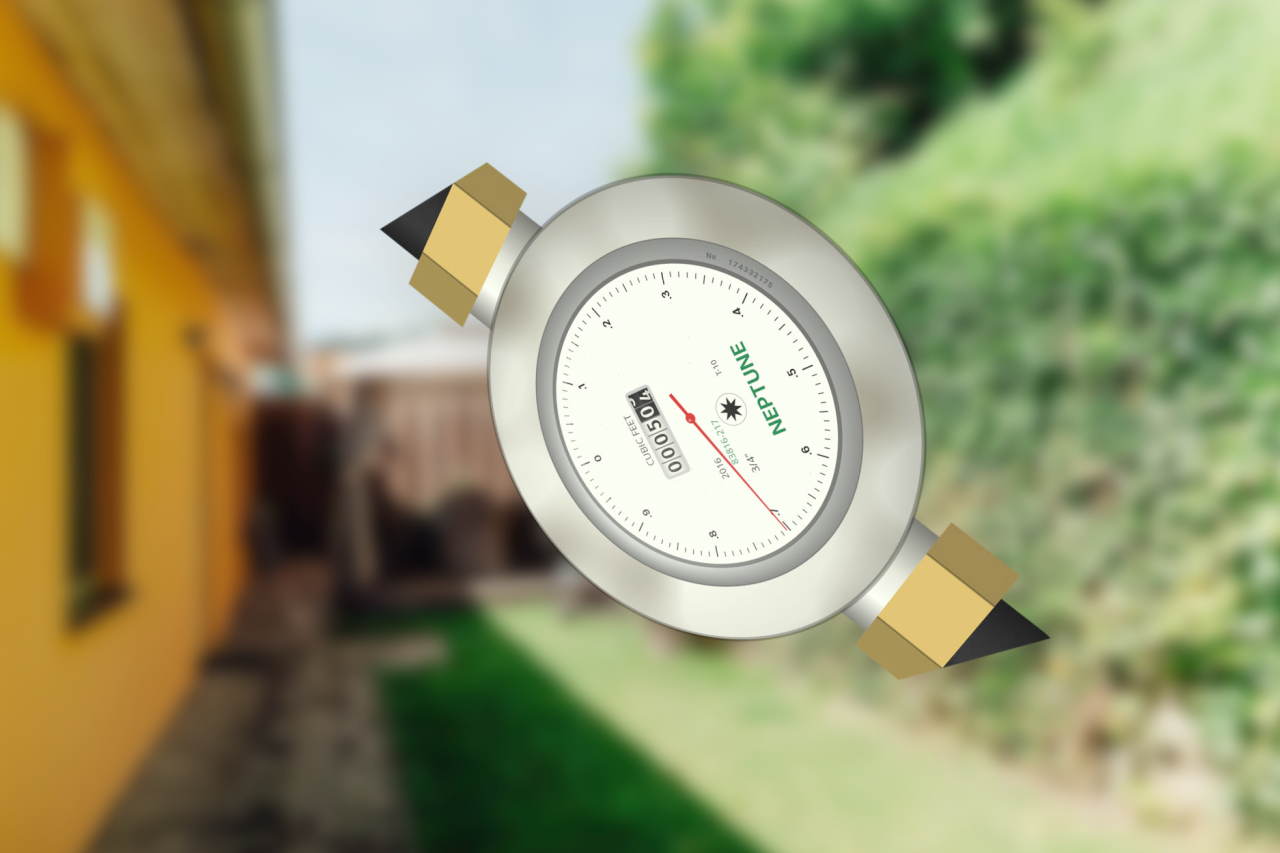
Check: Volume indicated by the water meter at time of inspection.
503.70 ft³
